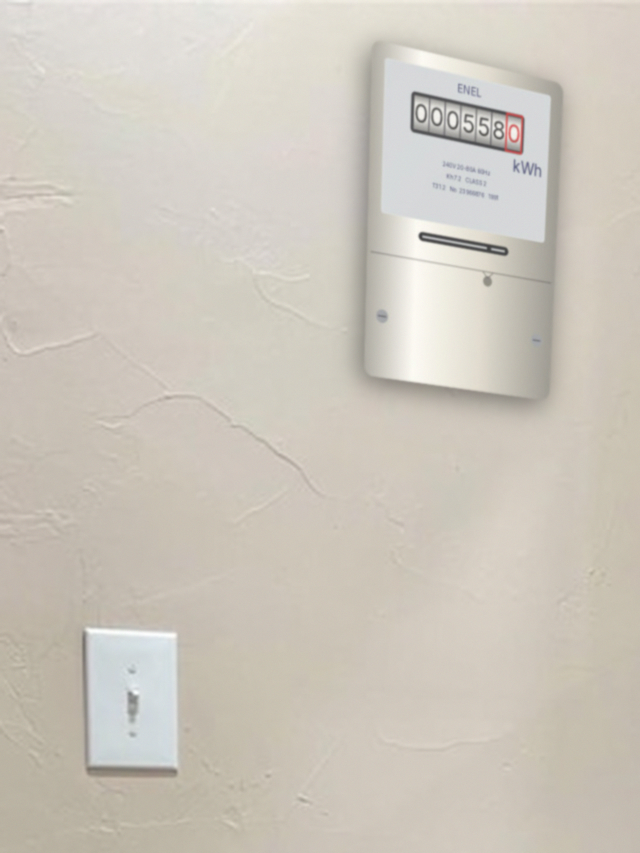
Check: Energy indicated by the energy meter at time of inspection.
558.0 kWh
